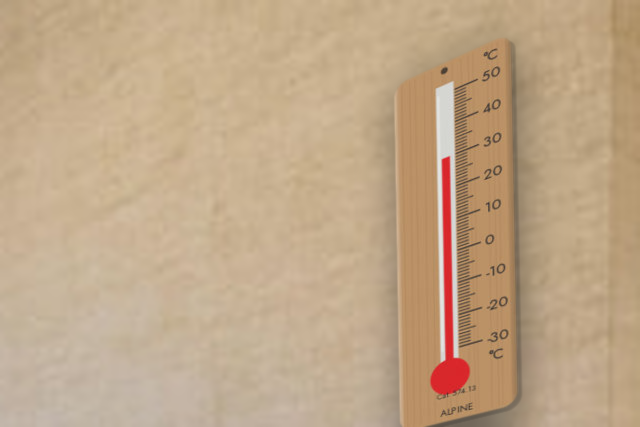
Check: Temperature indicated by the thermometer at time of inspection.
30 °C
